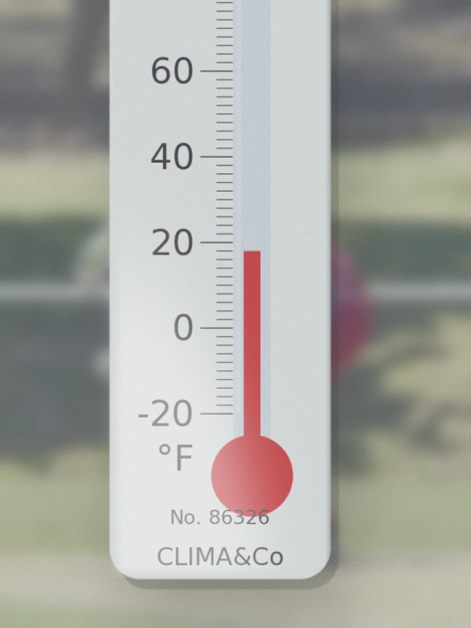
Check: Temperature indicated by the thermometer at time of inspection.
18 °F
